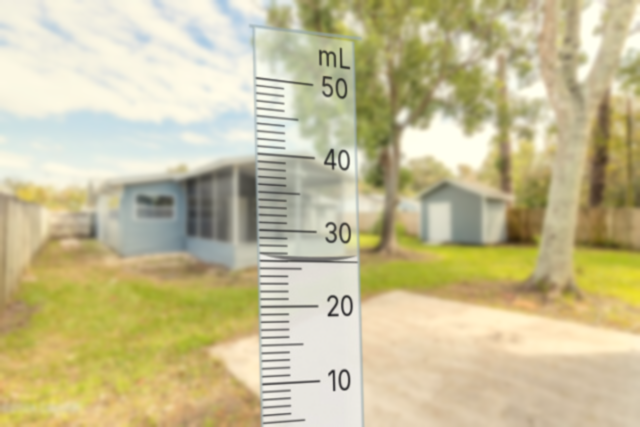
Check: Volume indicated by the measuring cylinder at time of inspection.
26 mL
